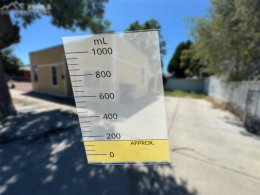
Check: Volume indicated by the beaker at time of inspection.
150 mL
